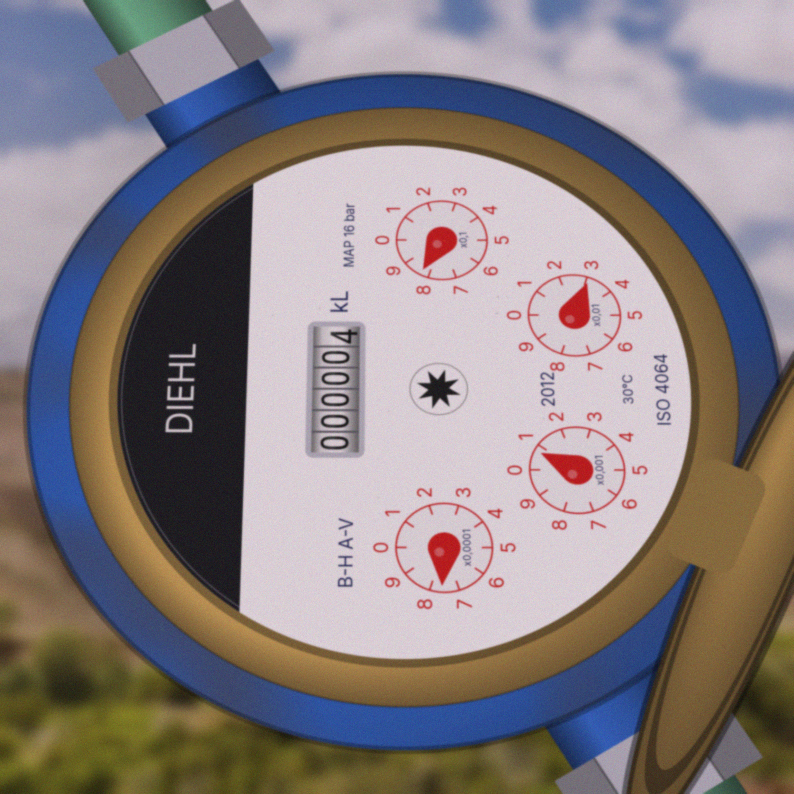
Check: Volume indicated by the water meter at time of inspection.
3.8307 kL
